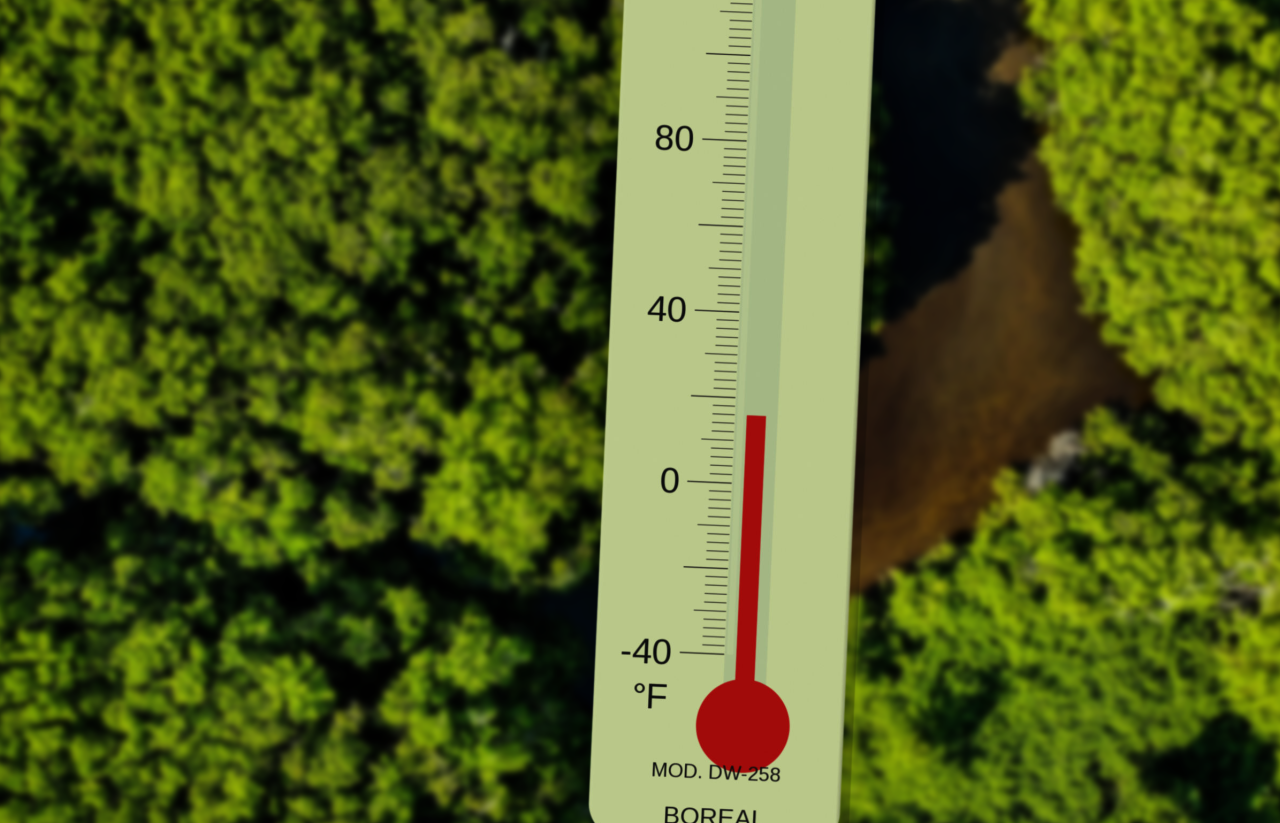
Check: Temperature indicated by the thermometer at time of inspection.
16 °F
